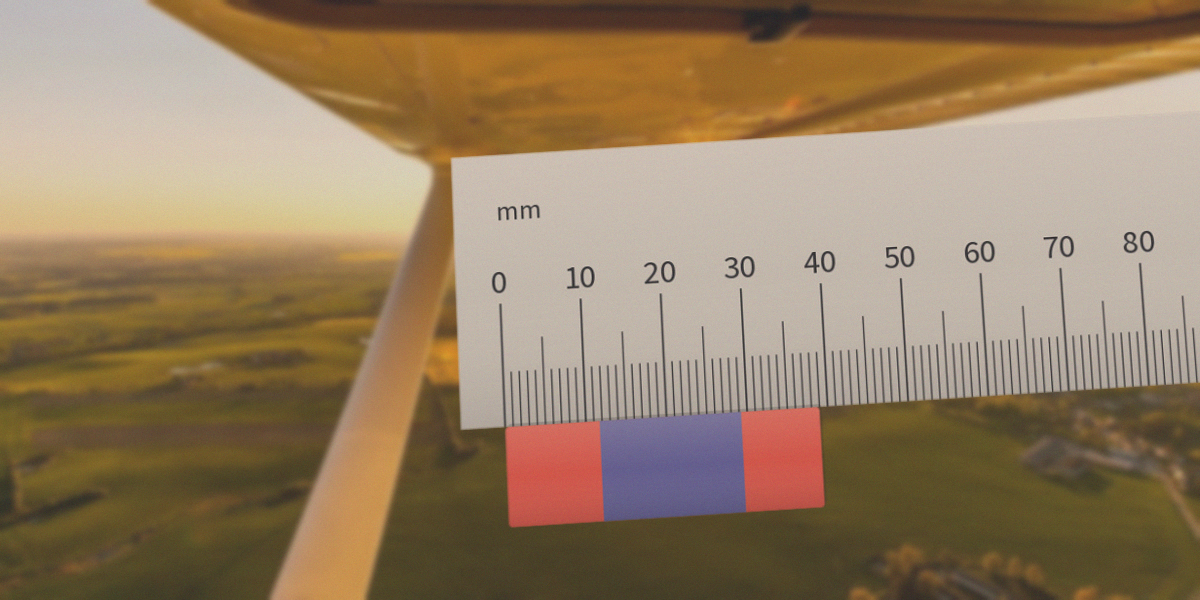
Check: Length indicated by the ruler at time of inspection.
39 mm
